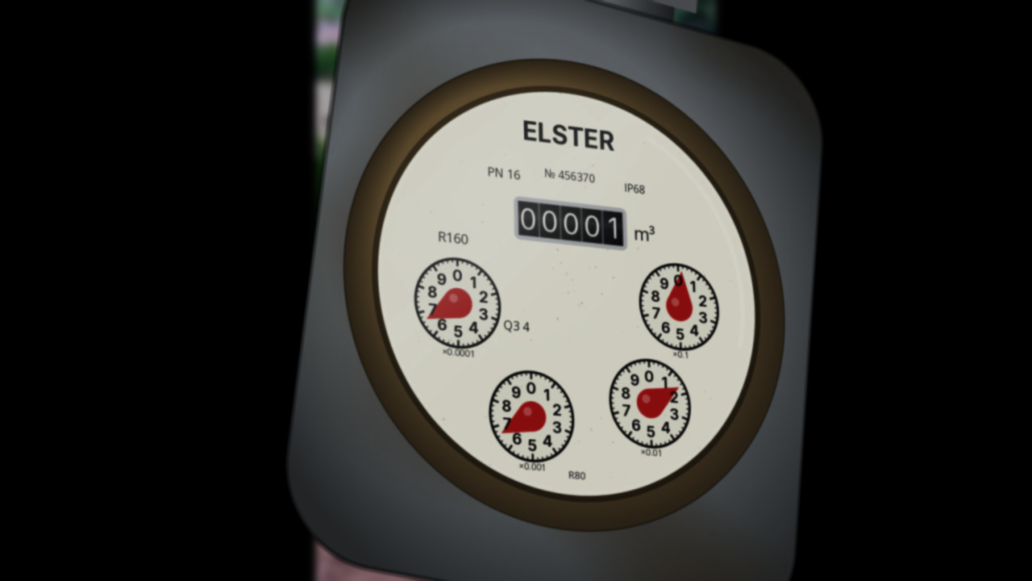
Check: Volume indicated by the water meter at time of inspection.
1.0166 m³
